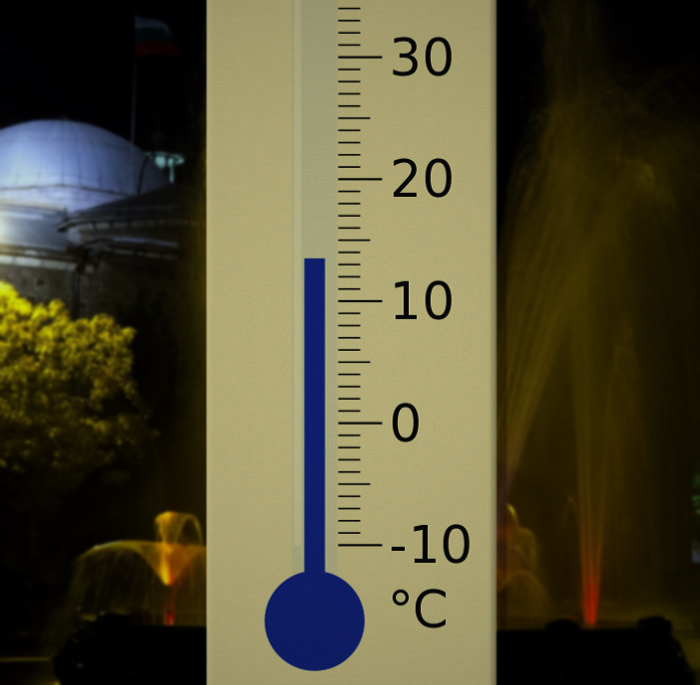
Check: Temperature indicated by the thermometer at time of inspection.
13.5 °C
